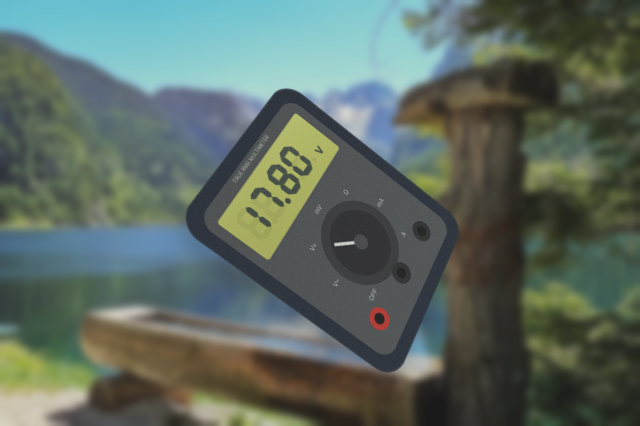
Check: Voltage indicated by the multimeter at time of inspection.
17.80 V
